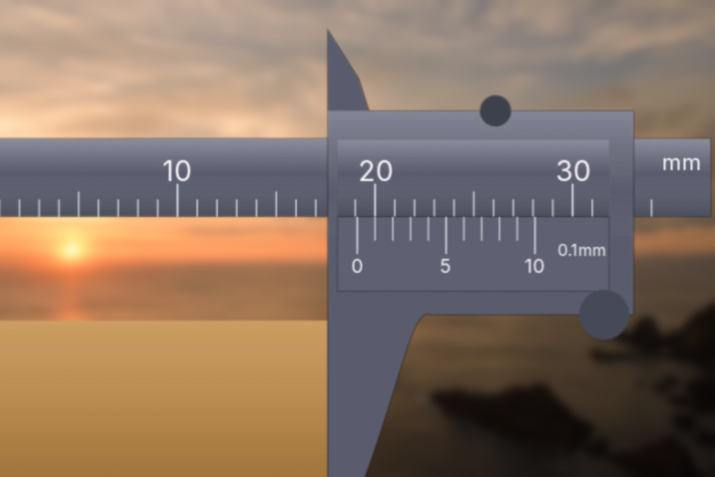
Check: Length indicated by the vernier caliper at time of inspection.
19.1 mm
